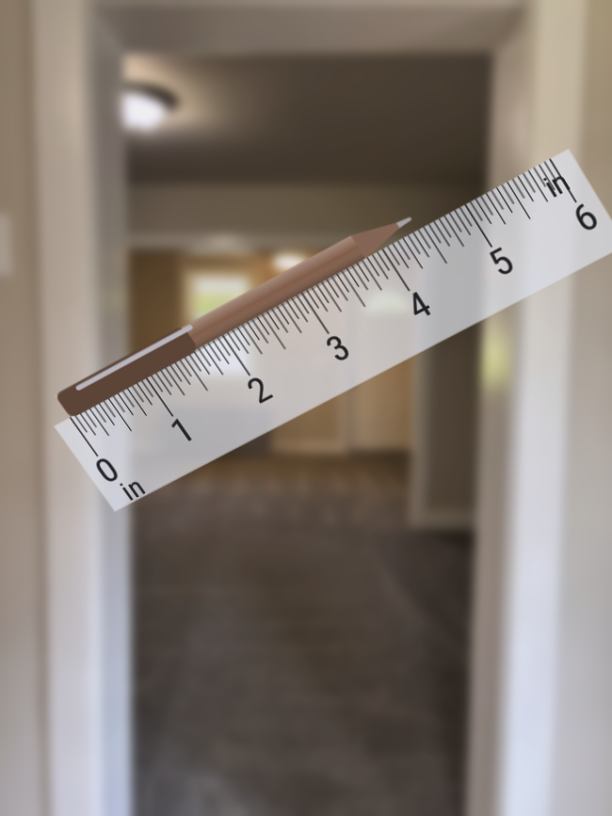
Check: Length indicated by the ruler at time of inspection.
4.4375 in
